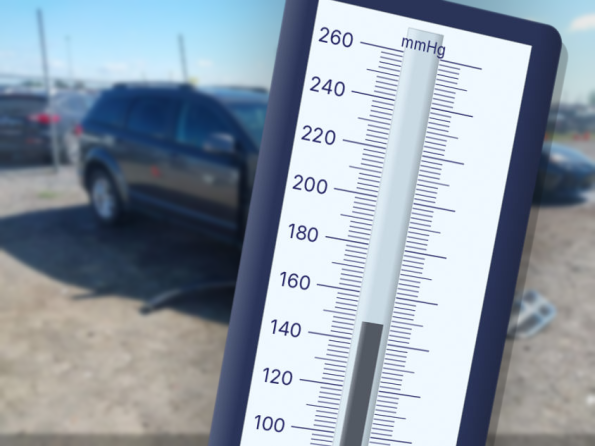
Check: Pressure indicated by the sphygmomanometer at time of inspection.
148 mmHg
